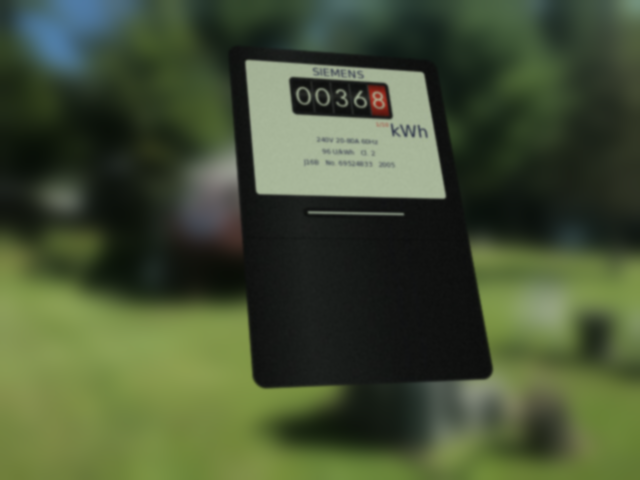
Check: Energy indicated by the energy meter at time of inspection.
36.8 kWh
